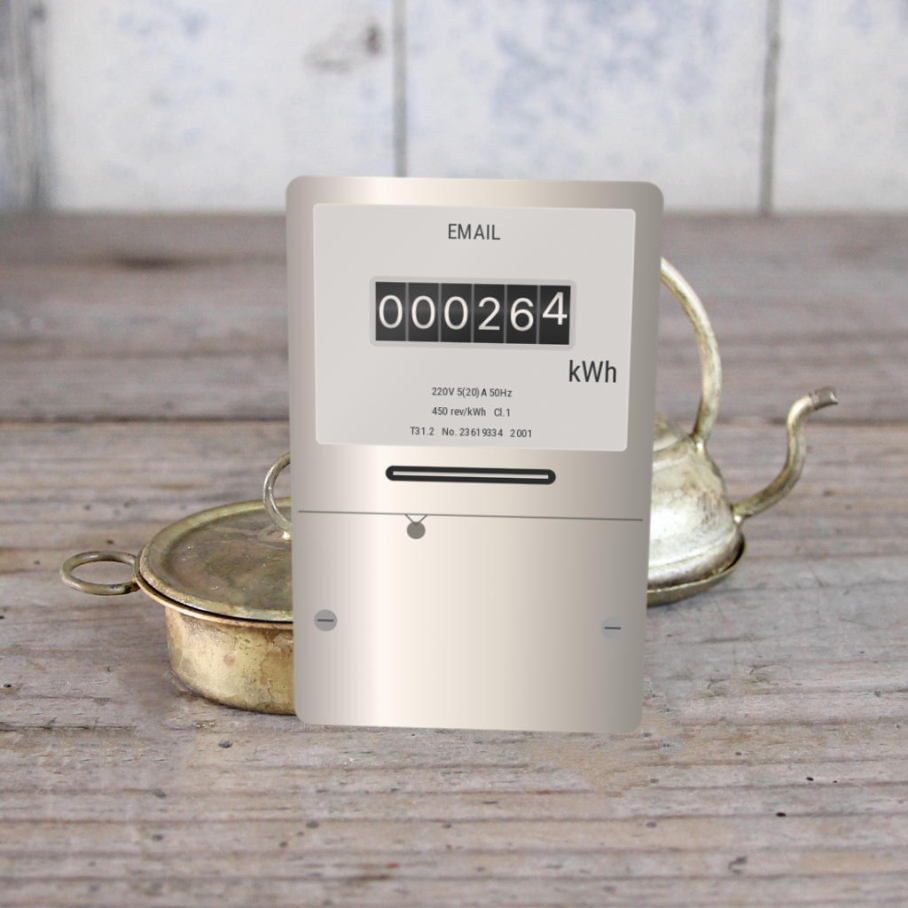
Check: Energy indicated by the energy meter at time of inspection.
264 kWh
